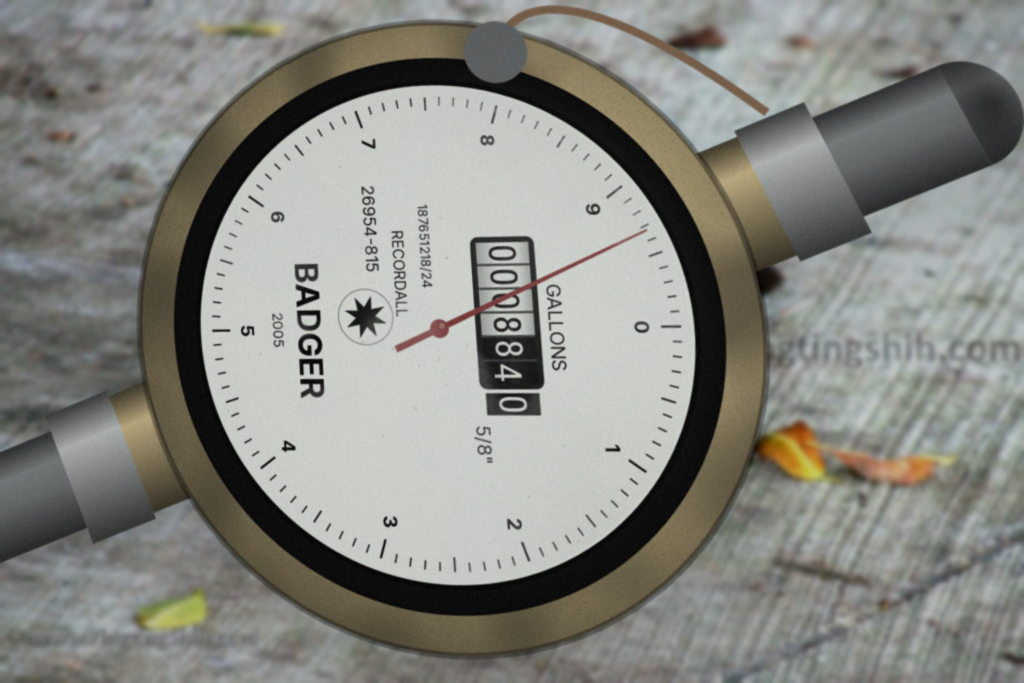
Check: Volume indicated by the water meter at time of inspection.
8839.3 gal
